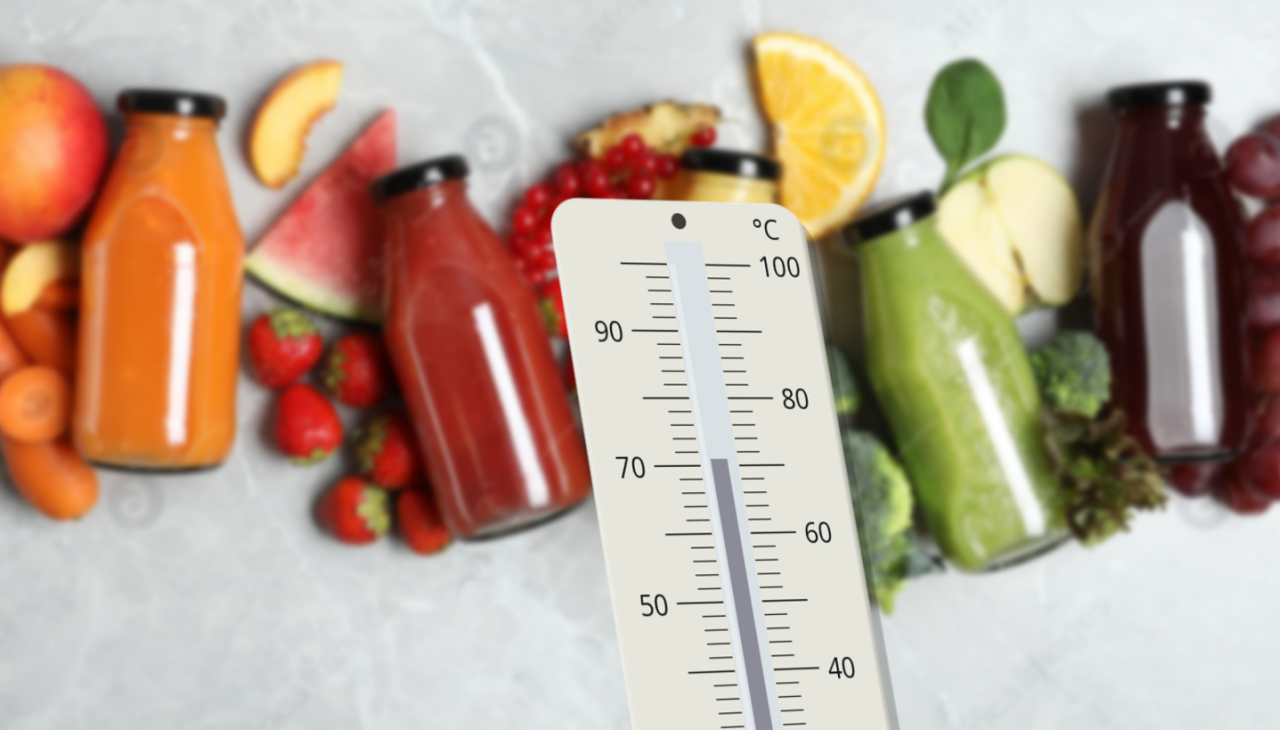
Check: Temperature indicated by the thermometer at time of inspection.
71 °C
